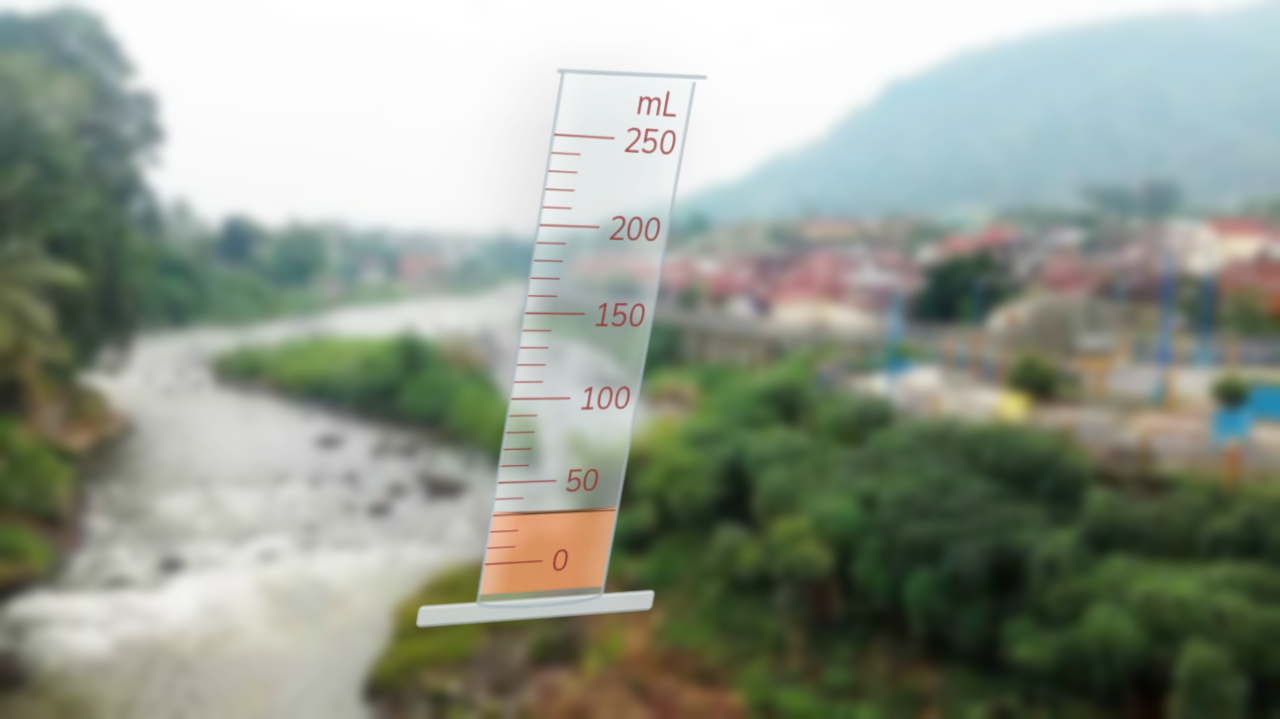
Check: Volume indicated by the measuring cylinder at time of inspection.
30 mL
